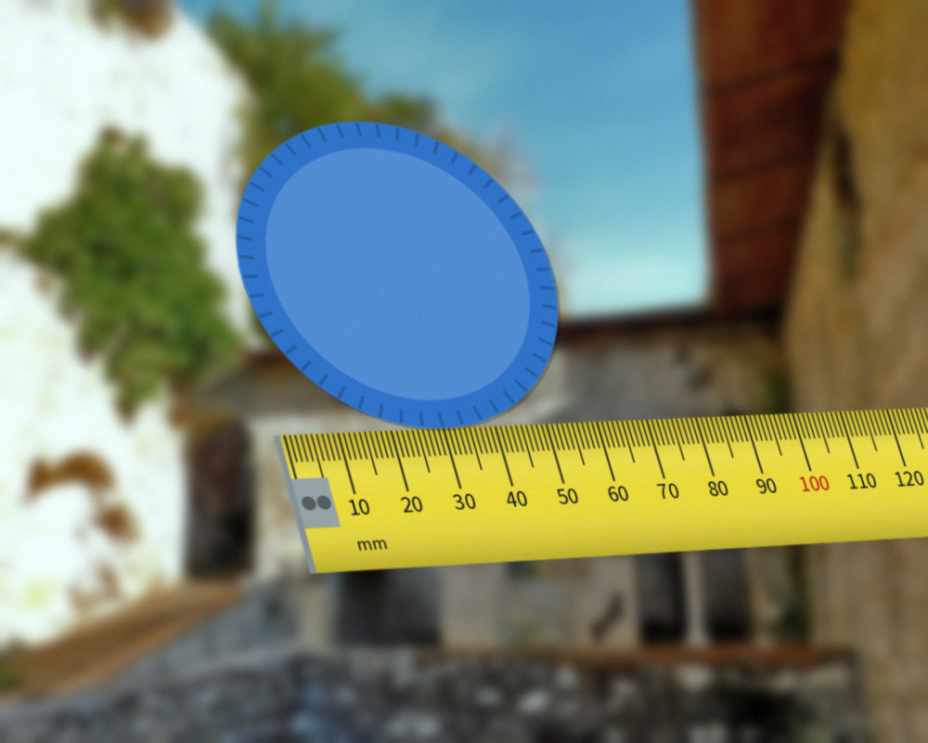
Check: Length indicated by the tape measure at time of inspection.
60 mm
